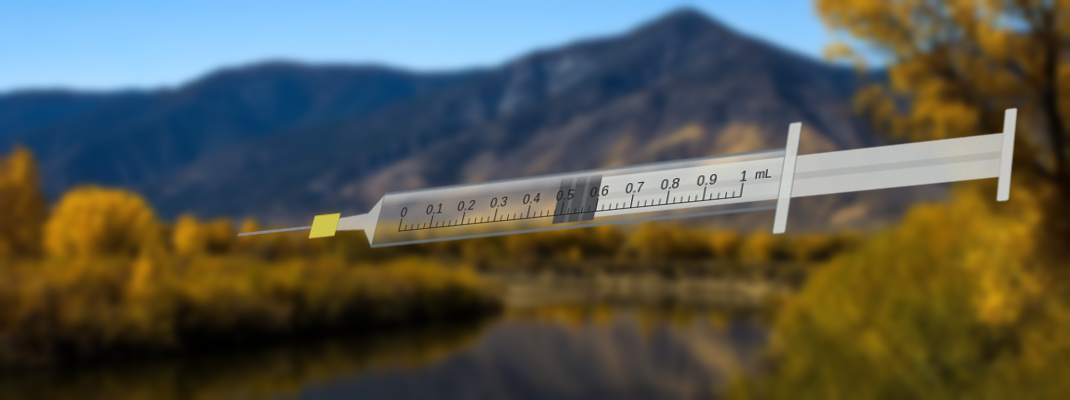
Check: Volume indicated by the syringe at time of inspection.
0.48 mL
